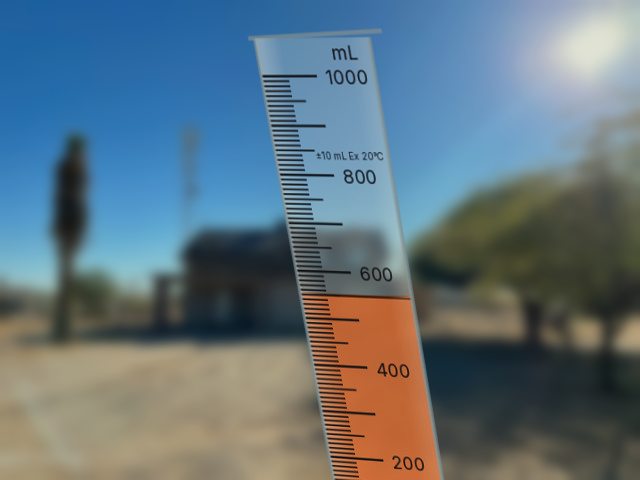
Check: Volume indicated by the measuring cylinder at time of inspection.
550 mL
